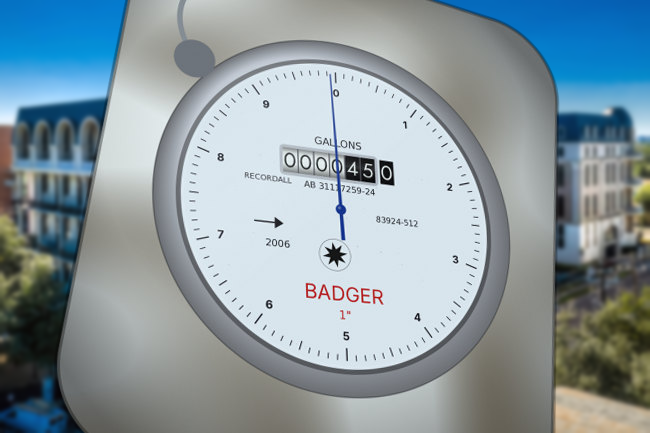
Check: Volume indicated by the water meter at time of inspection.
449.9 gal
